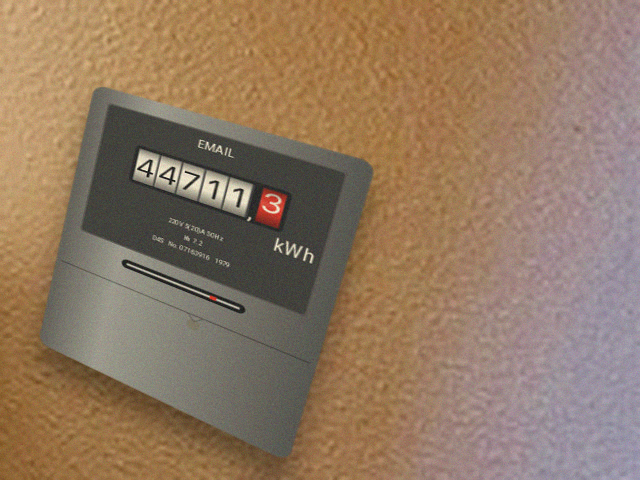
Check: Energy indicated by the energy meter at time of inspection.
44711.3 kWh
